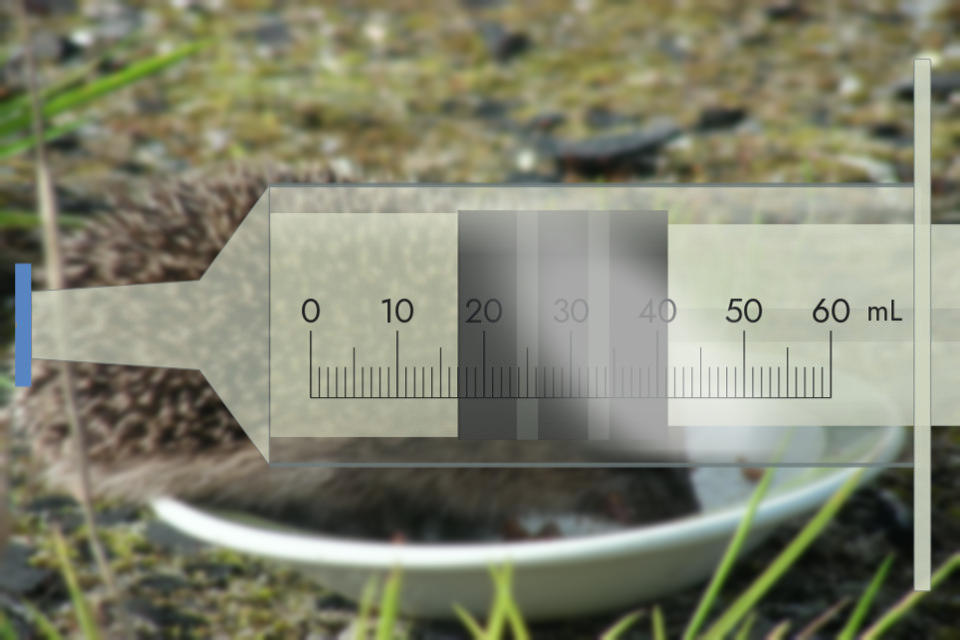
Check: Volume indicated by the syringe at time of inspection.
17 mL
